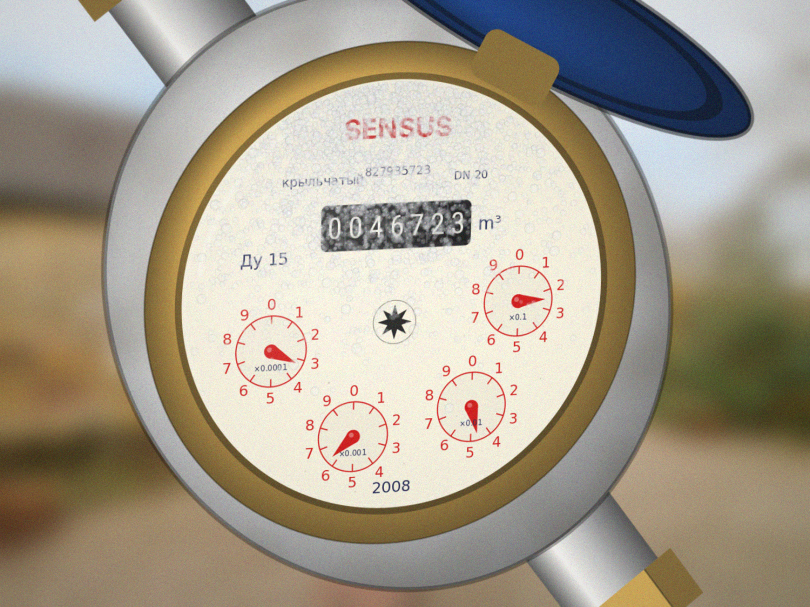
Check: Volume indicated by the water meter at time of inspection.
46723.2463 m³
